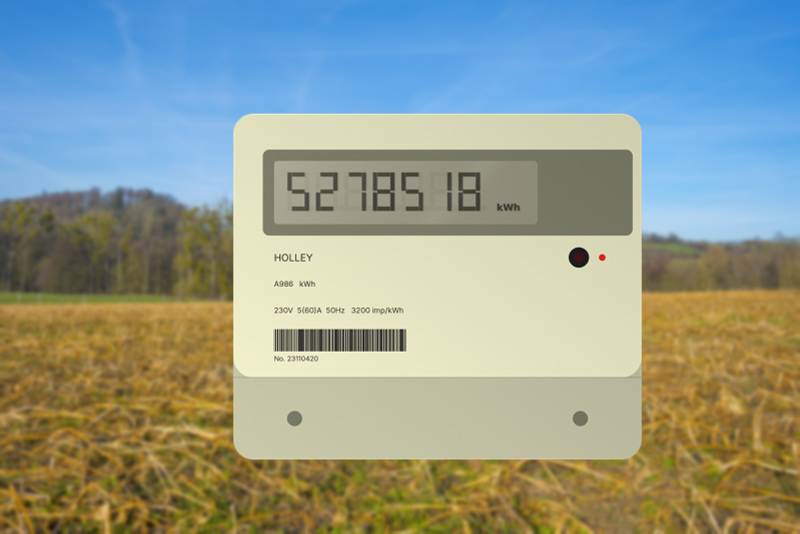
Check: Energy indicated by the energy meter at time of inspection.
5278518 kWh
